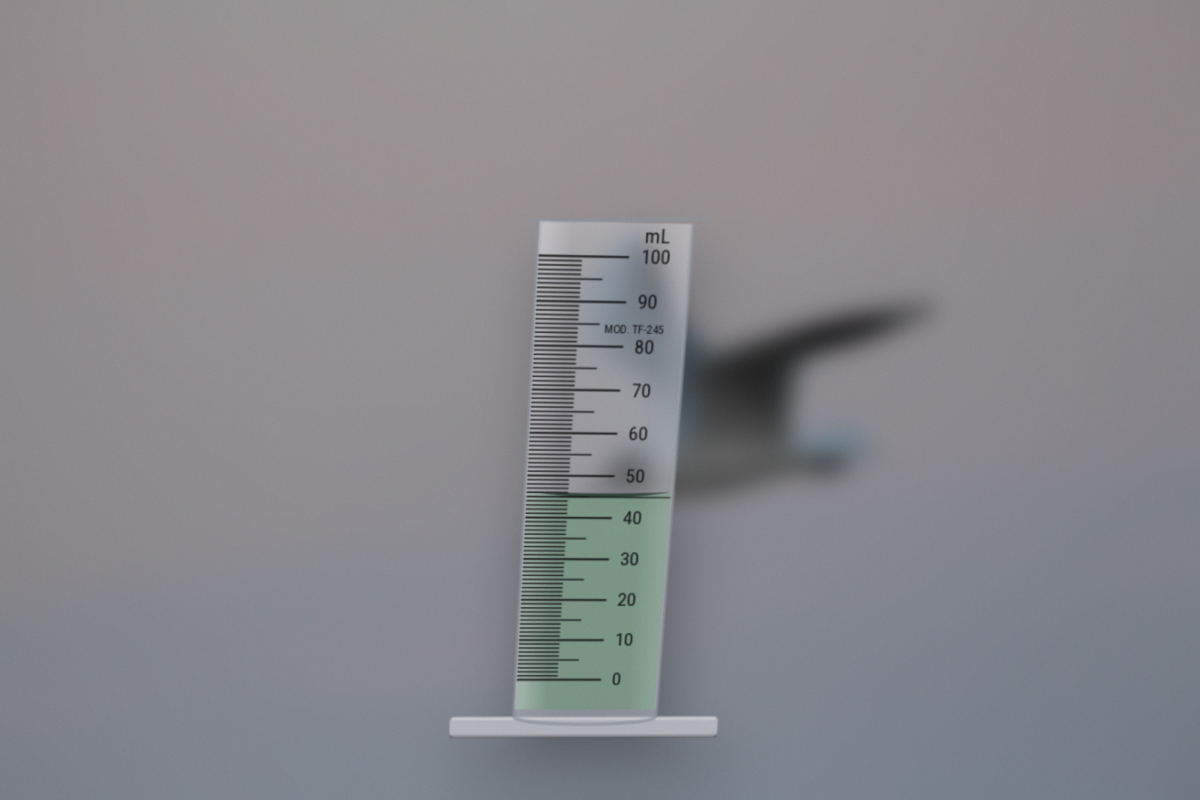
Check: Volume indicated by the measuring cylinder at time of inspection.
45 mL
